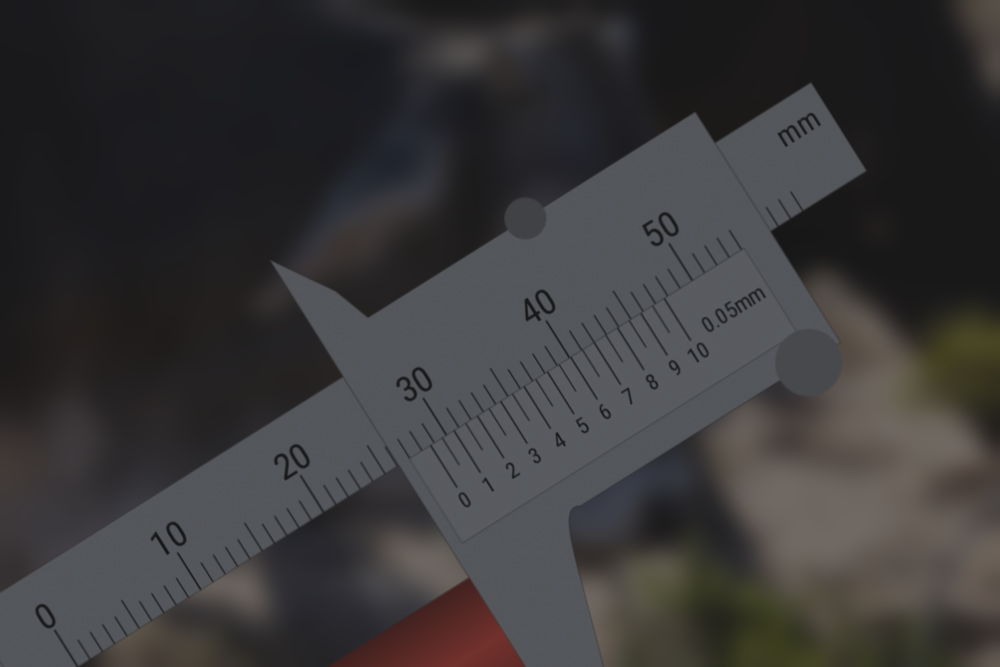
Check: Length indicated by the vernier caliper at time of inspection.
28.7 mm
